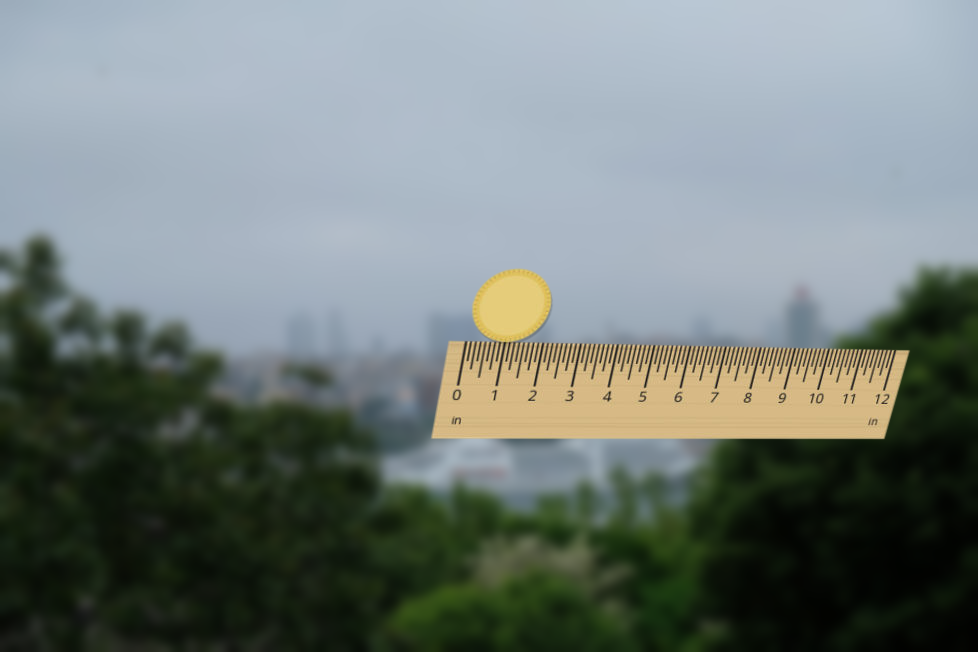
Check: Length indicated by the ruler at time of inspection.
2 in
